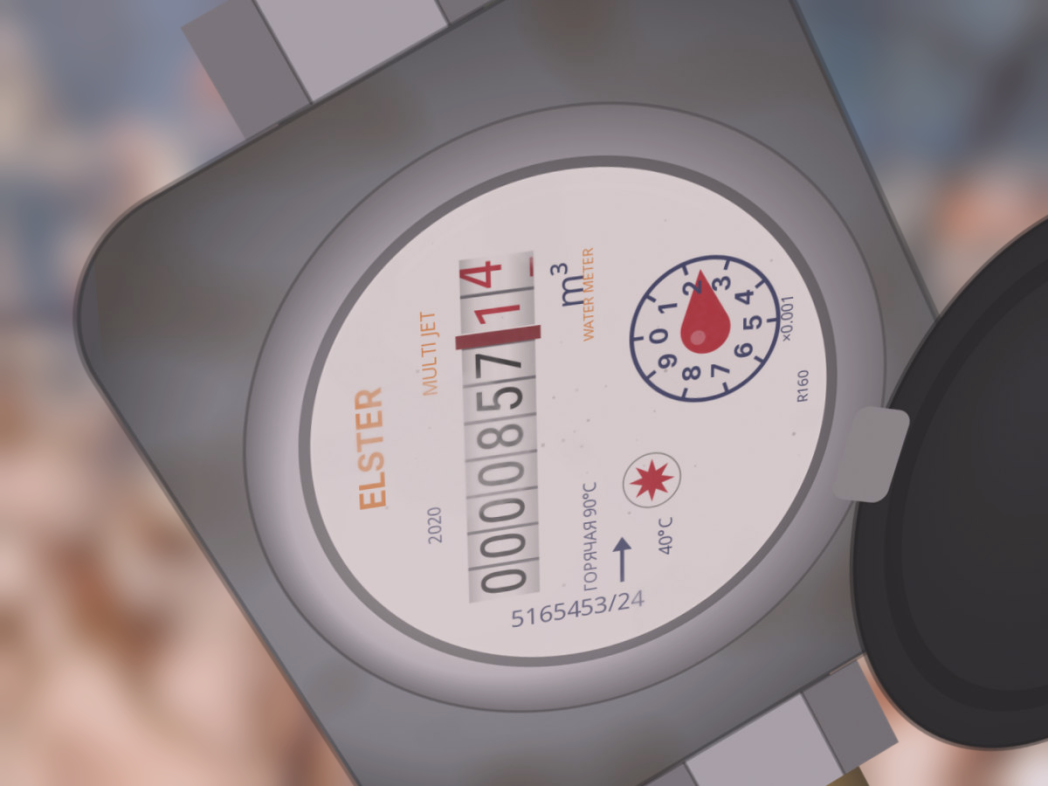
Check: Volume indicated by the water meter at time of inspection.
857.142 m³
